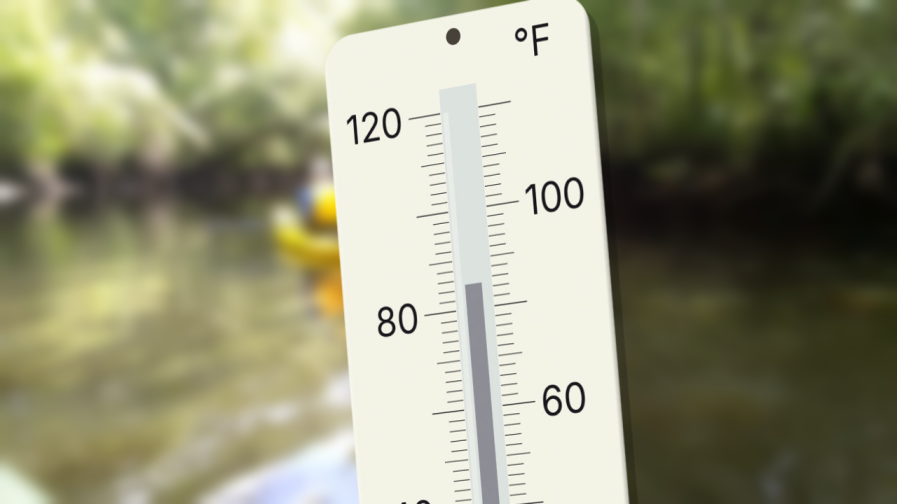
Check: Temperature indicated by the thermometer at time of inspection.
85 °F
